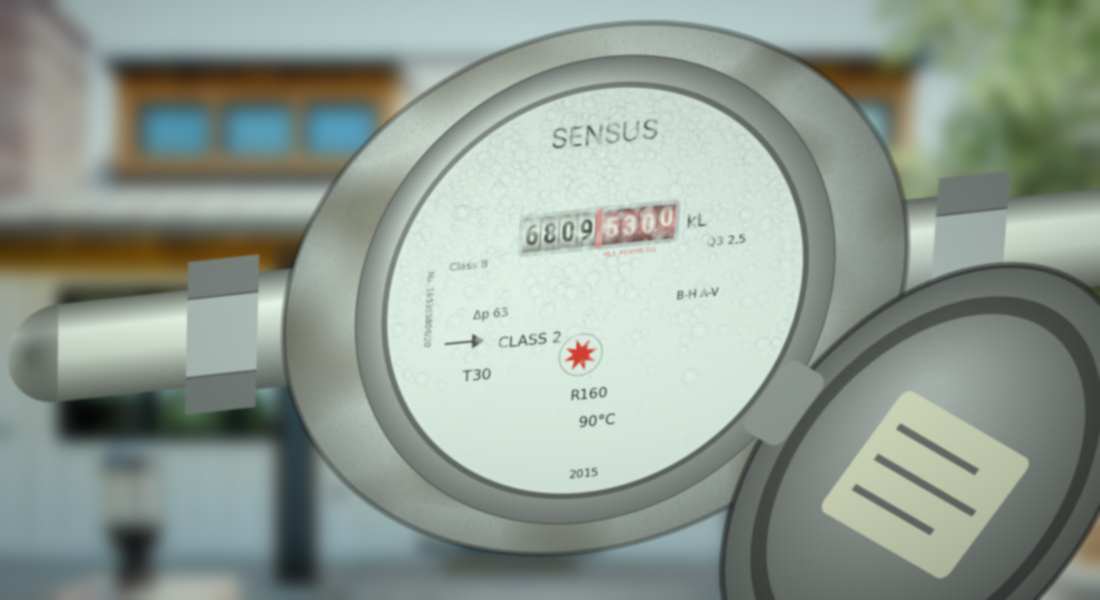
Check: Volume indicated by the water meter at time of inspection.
6809.5300 kL
